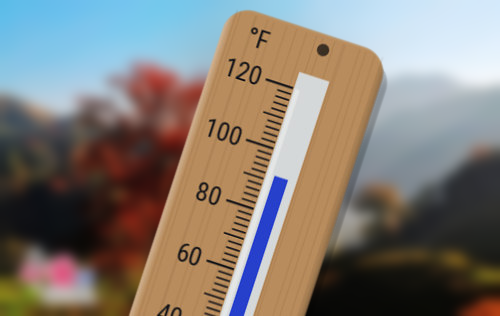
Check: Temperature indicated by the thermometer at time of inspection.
92 °F
